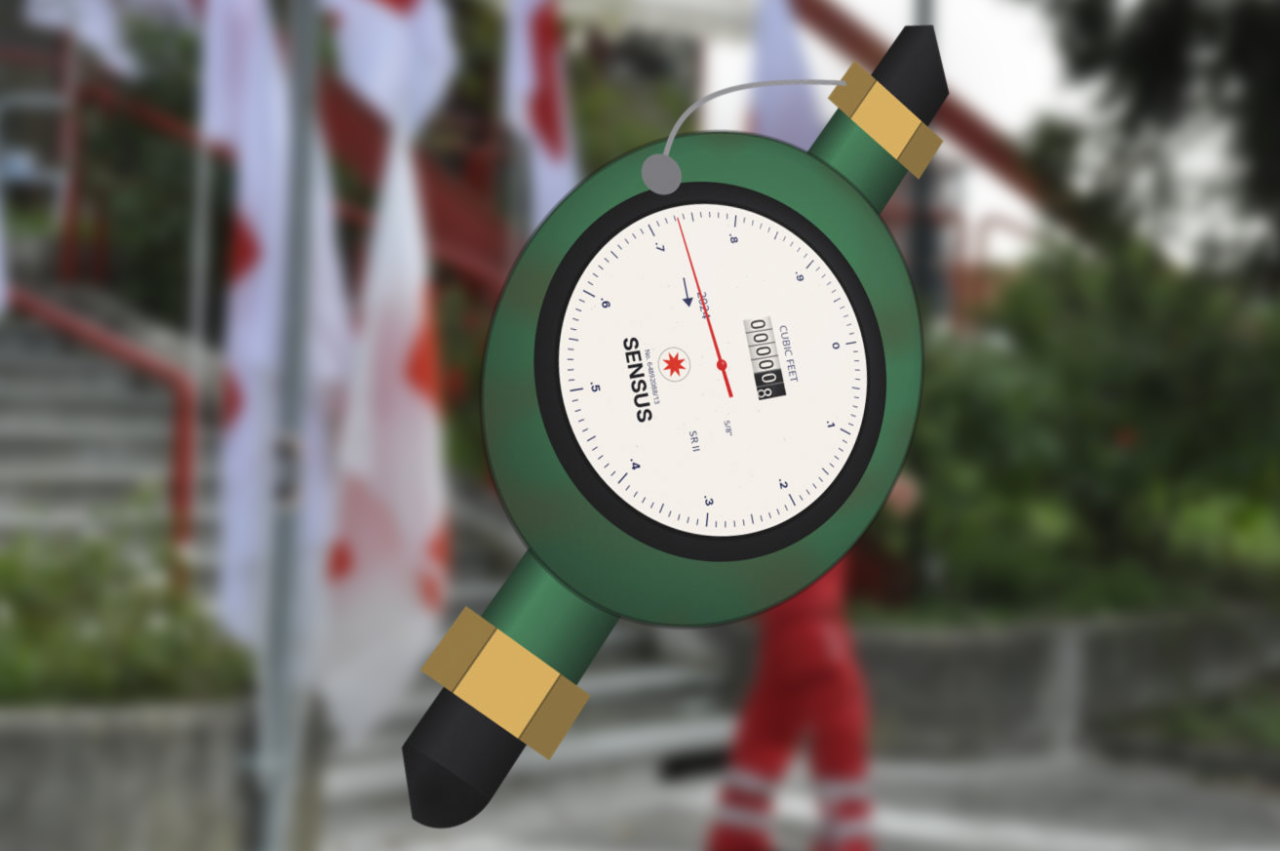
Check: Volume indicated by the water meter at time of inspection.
7.73 ft³
